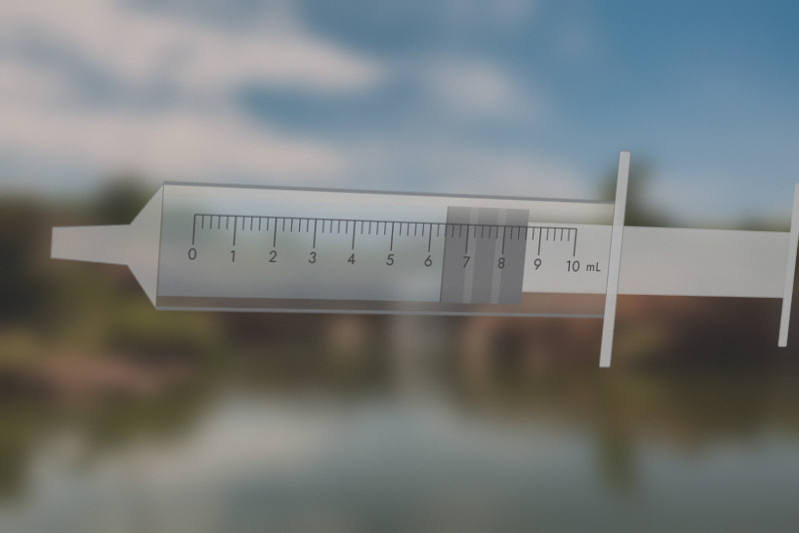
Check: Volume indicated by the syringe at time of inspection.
6.4 mL
